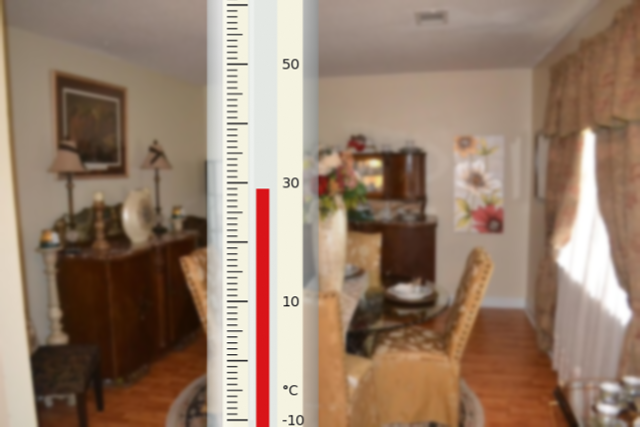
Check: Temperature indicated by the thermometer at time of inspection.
29 °C
